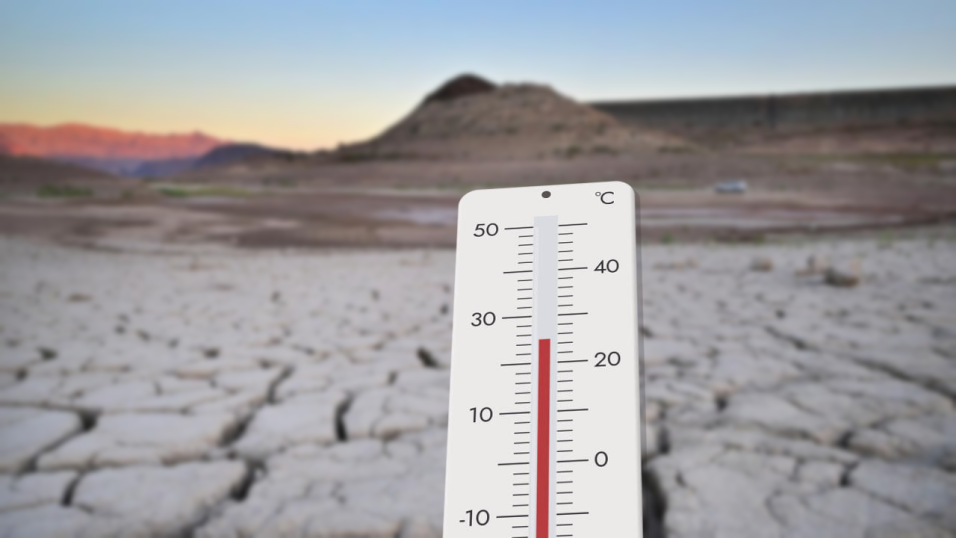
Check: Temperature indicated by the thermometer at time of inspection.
25 °C
